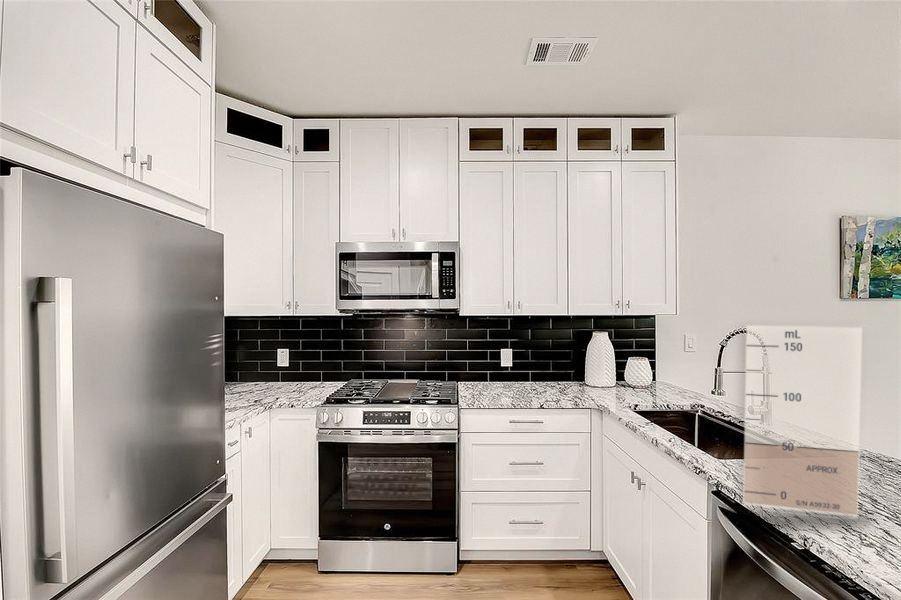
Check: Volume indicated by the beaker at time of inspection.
50 mL
